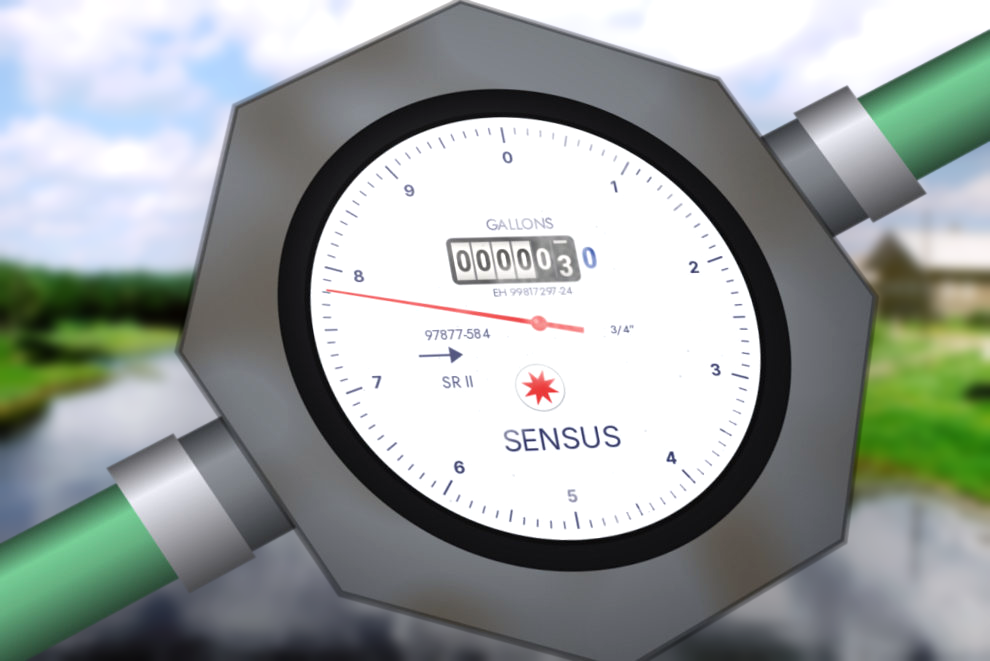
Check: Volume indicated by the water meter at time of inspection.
27.8 gal
